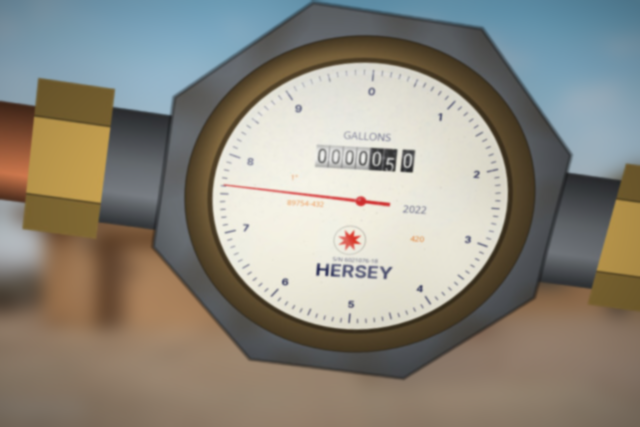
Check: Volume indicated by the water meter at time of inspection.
47.6 gal
